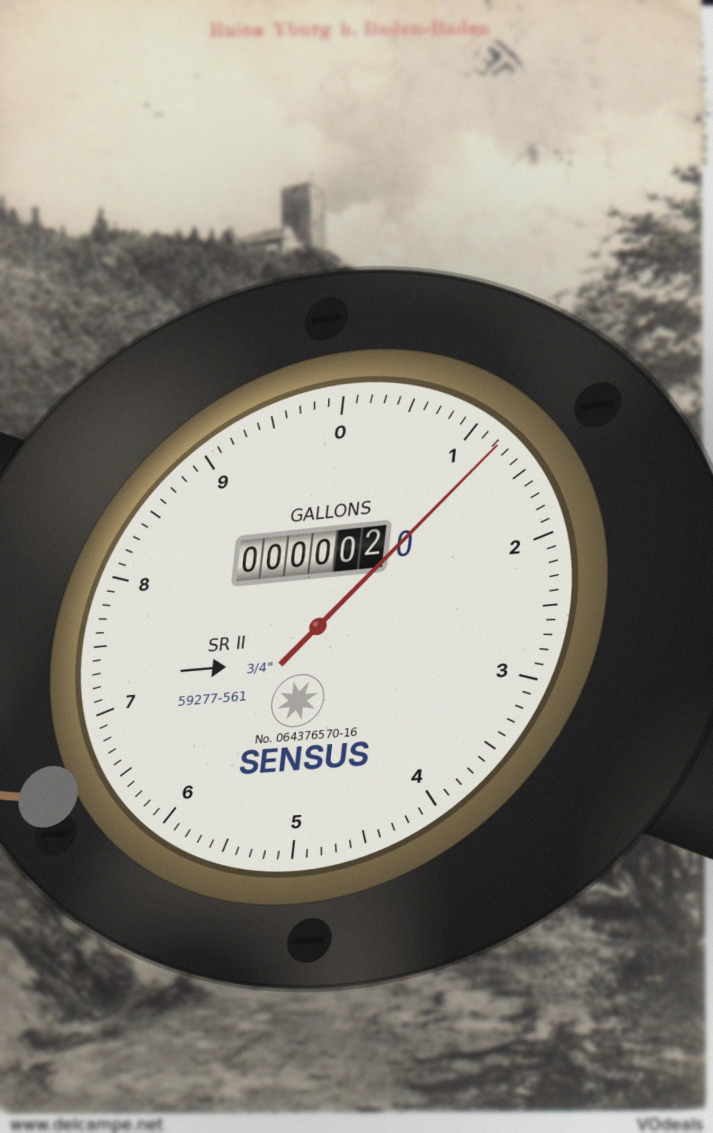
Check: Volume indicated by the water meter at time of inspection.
21.2 gal
